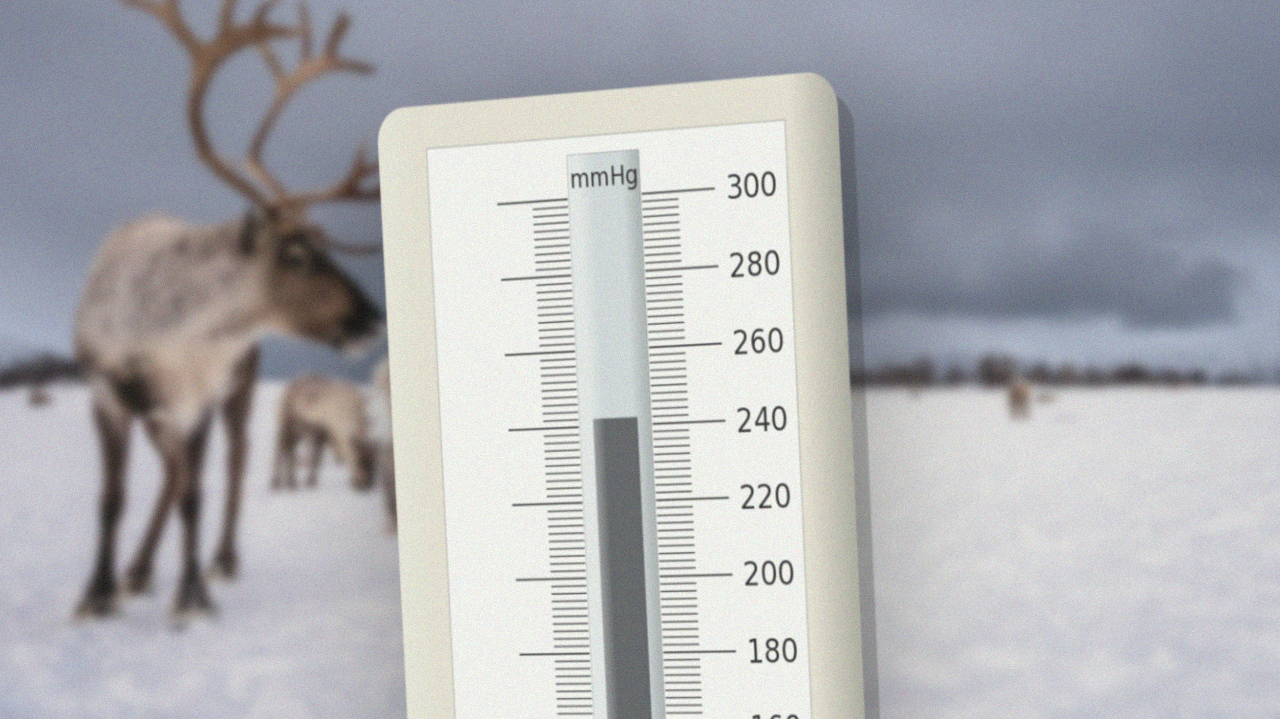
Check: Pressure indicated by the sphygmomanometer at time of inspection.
242 mmHg
